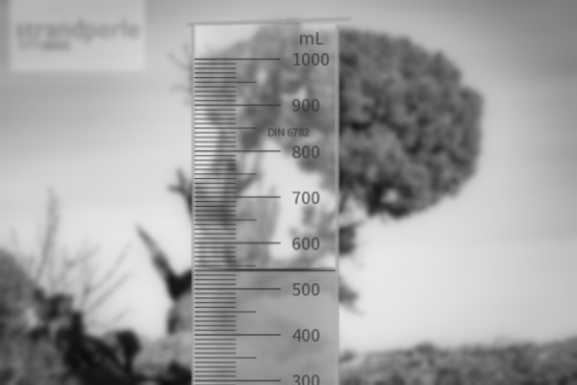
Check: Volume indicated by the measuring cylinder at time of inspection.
540 mL
